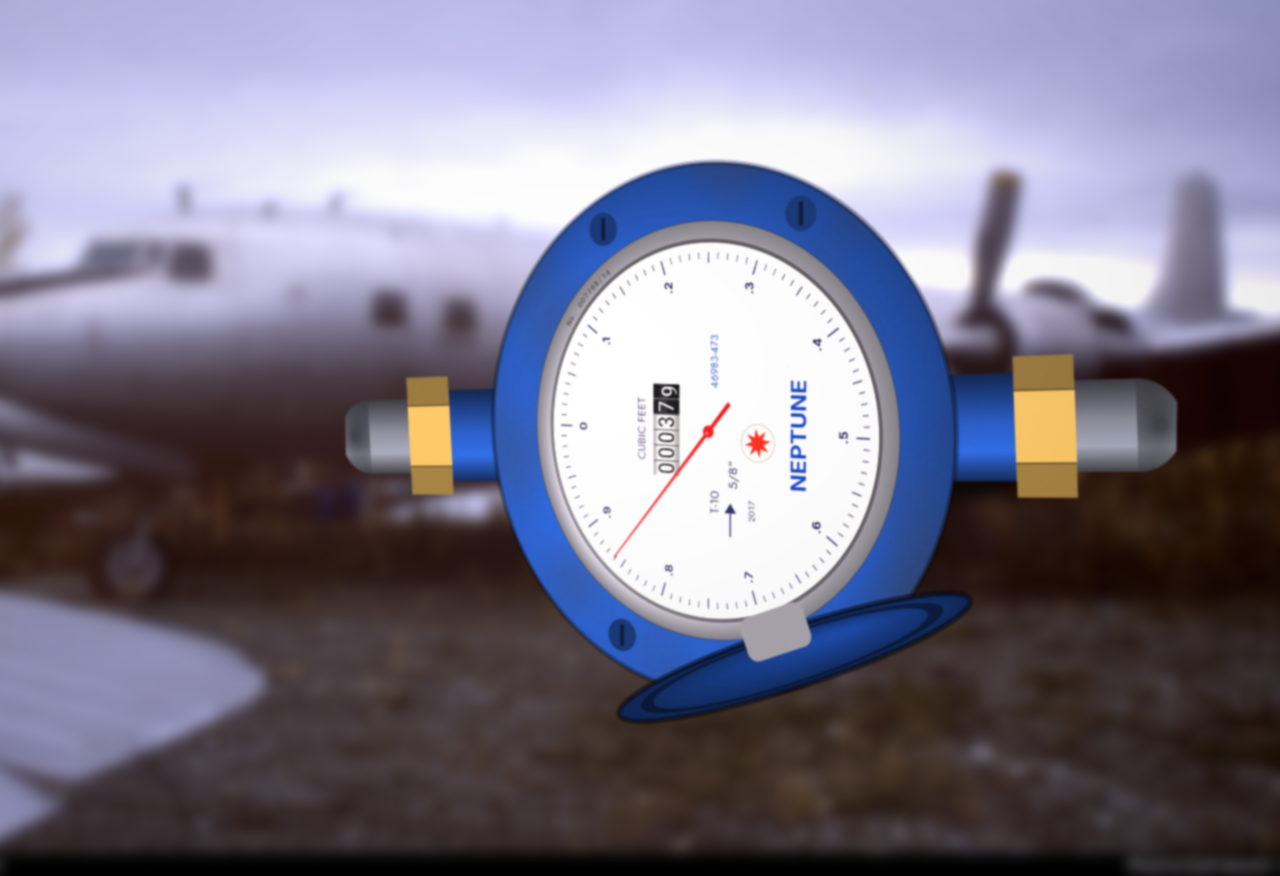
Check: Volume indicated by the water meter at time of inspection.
378.86 ft³
